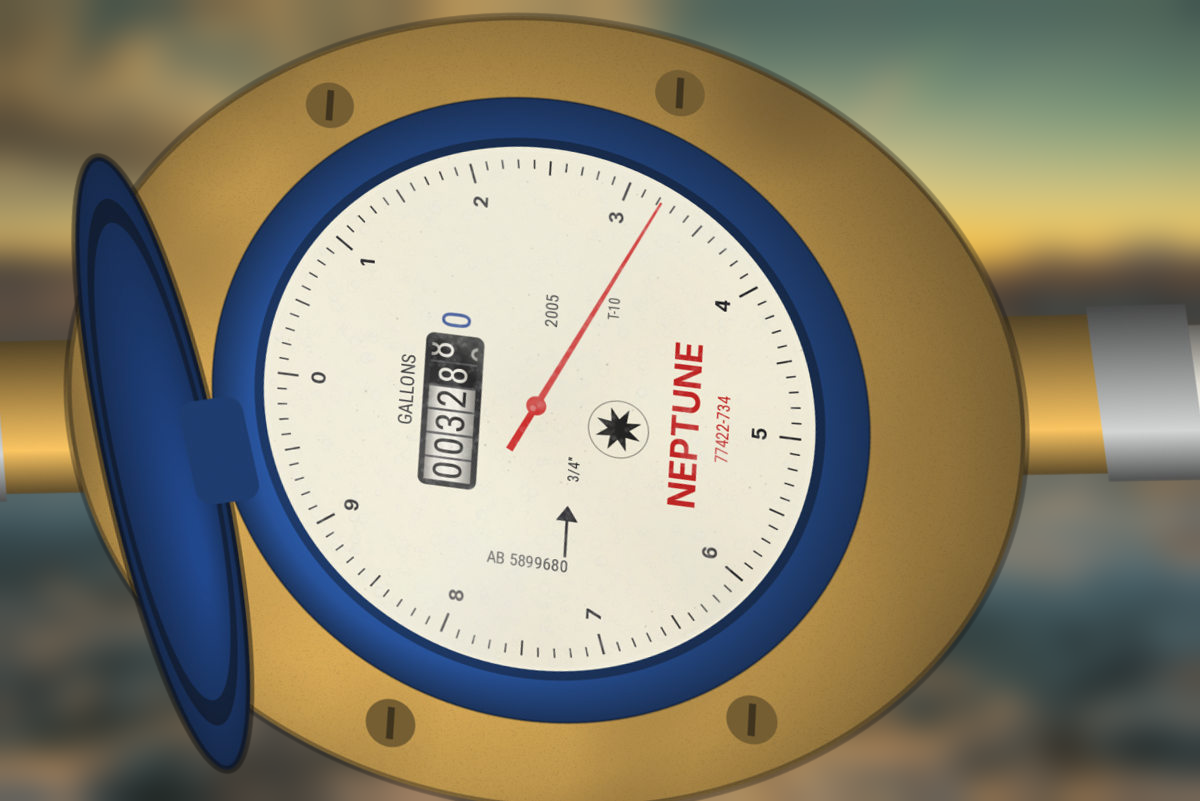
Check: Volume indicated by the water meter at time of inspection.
32883.2 gal
